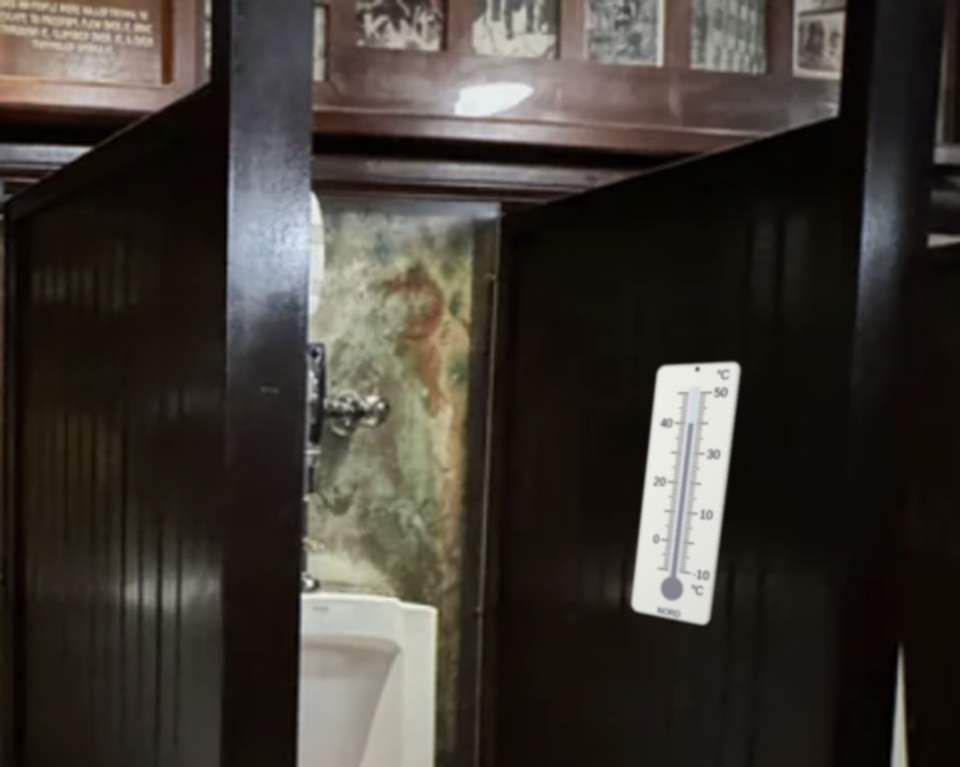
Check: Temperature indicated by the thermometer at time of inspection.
40 °C
